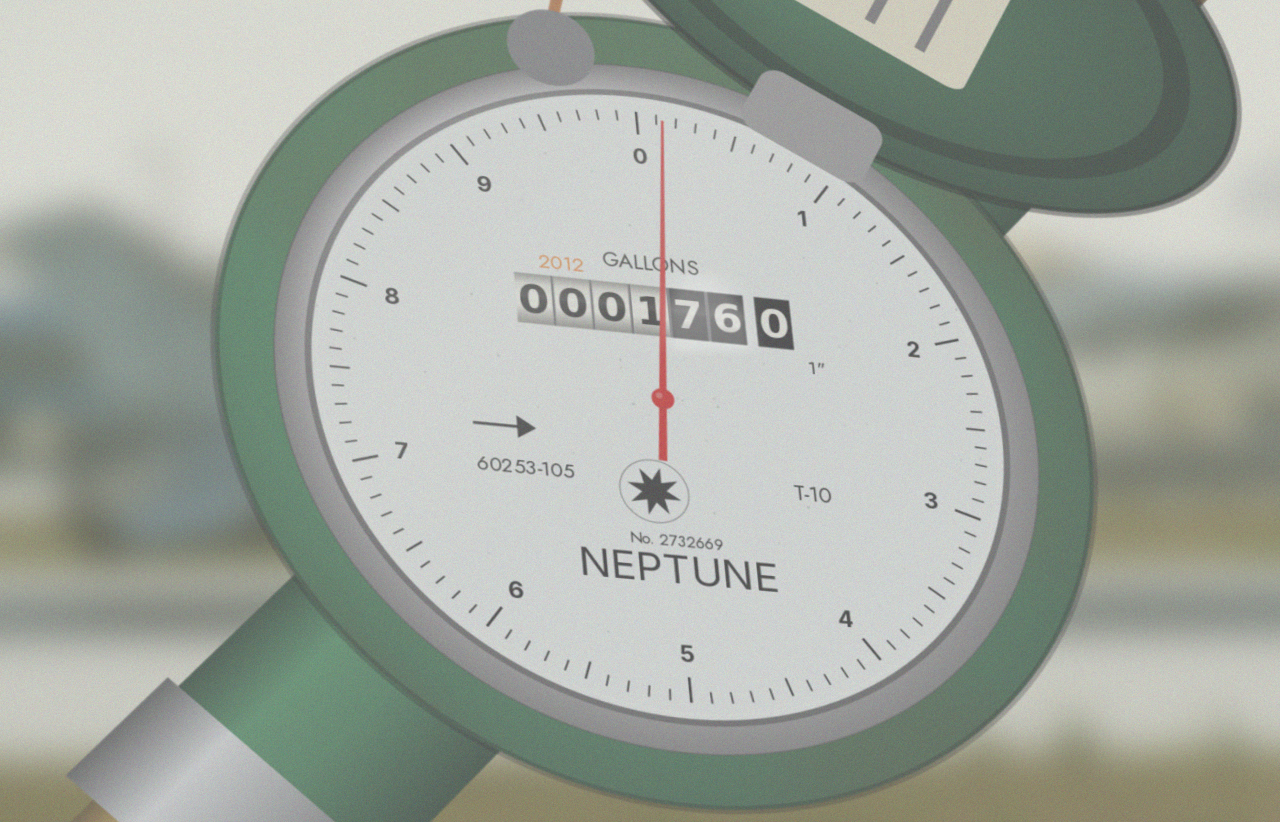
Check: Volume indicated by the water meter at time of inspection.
1760.1 gal
